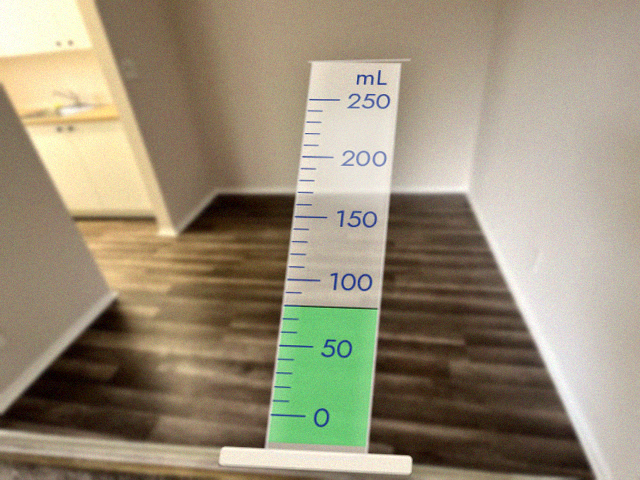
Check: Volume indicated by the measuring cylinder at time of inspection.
80 mL
